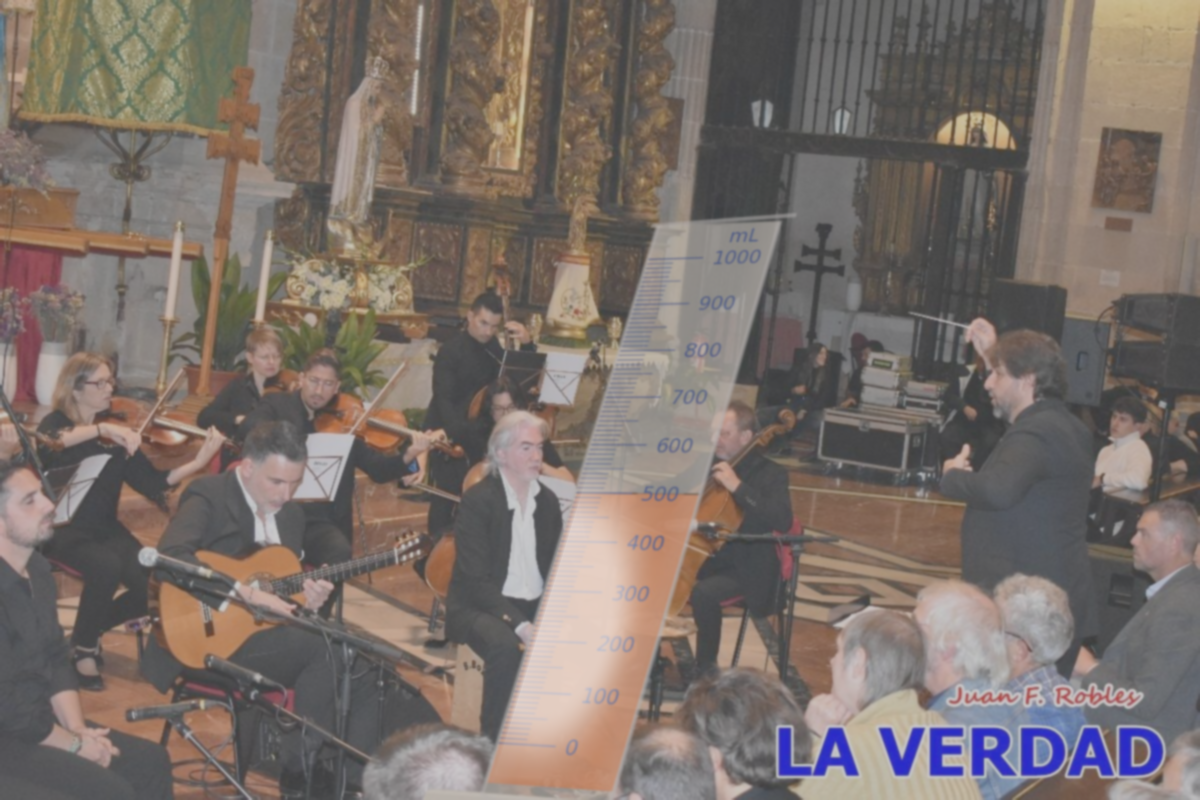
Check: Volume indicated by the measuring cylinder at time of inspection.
500 mL
